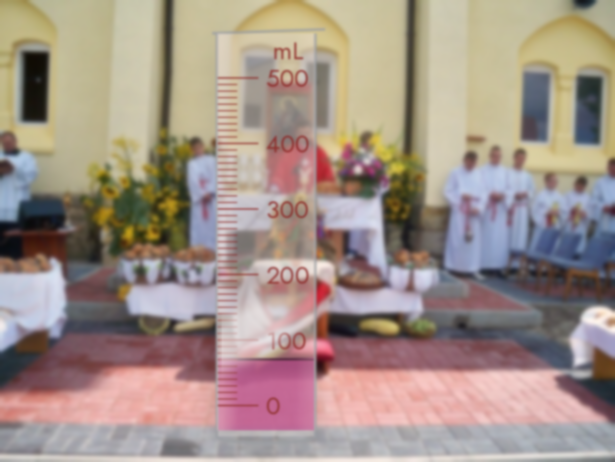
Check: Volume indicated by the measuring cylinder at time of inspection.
70 mL
